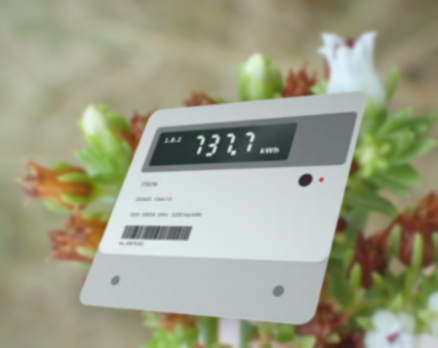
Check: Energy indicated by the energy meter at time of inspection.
737.7 kWh
